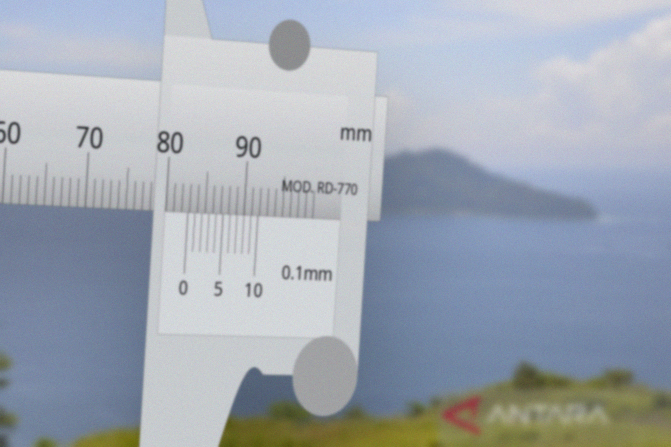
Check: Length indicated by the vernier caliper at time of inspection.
82.8 mm
